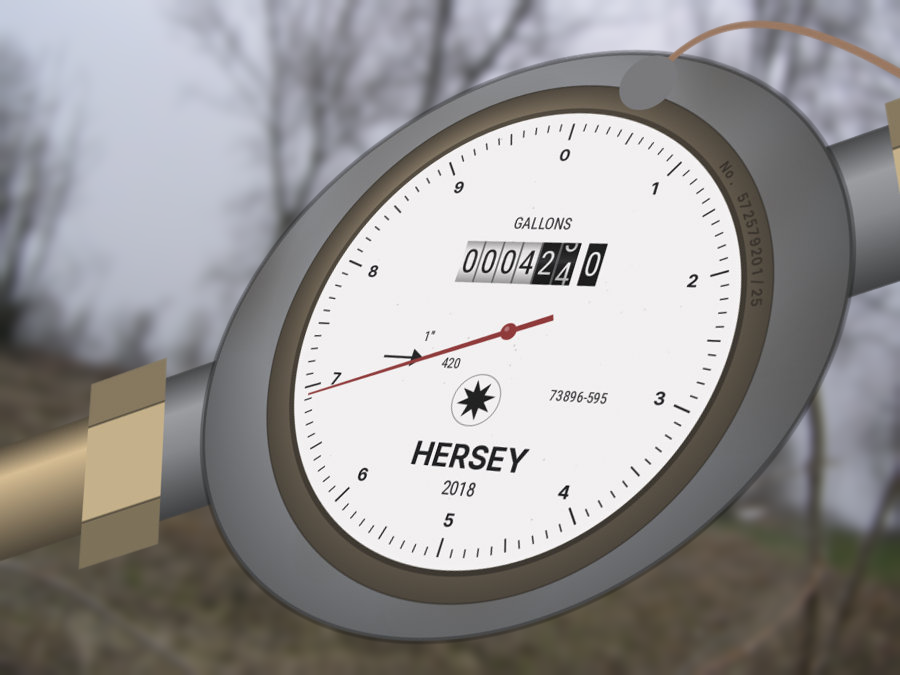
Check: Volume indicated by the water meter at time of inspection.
4236.9 gal
